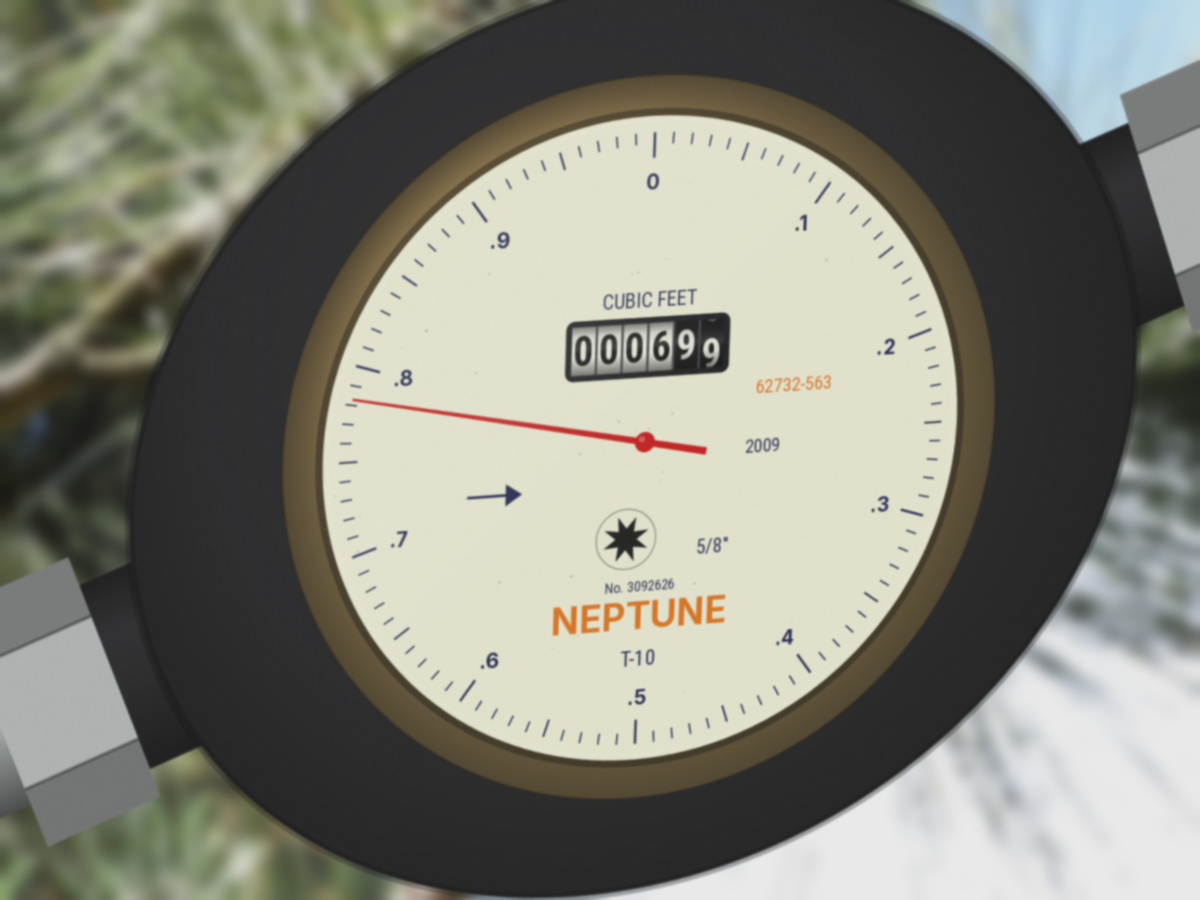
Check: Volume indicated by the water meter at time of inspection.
698.78 ft³
